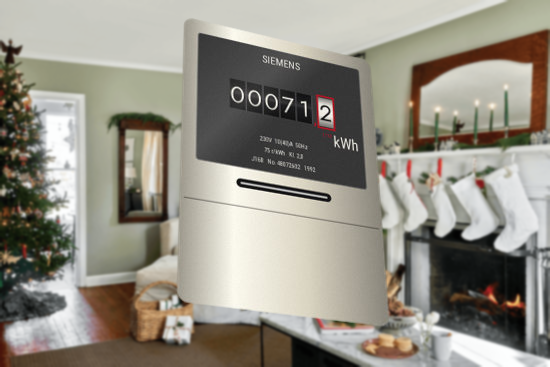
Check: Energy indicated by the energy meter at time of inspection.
71.2 kWh
